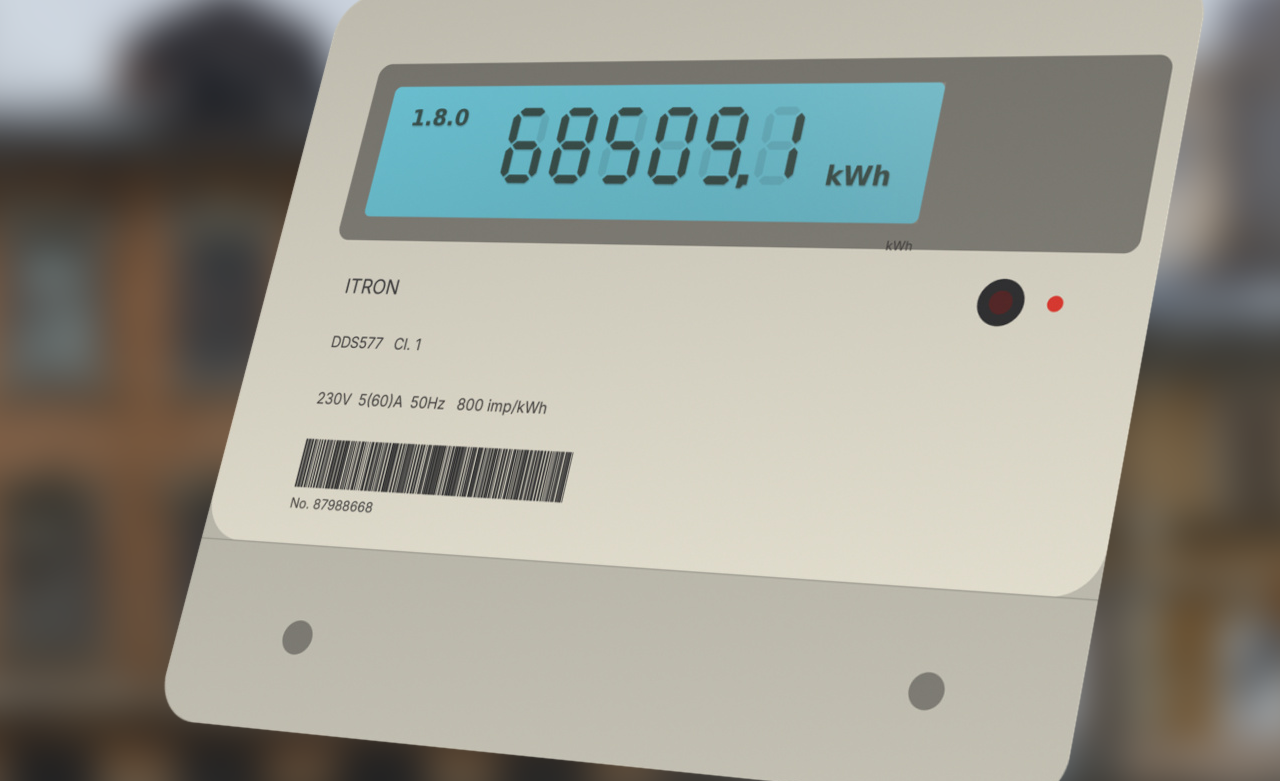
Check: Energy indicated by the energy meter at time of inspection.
68509.1 kWh
